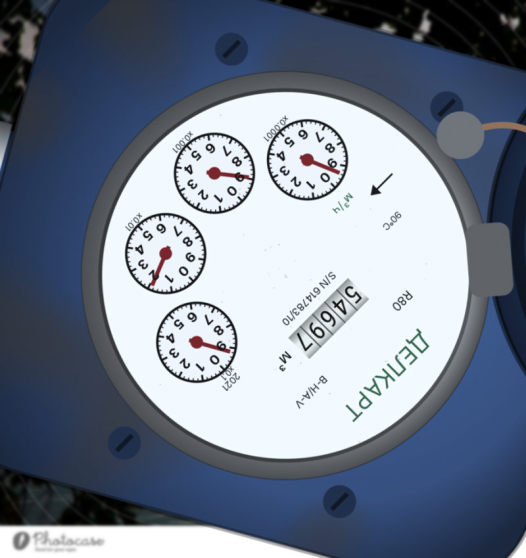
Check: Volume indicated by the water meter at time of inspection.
54696.9189 m³
